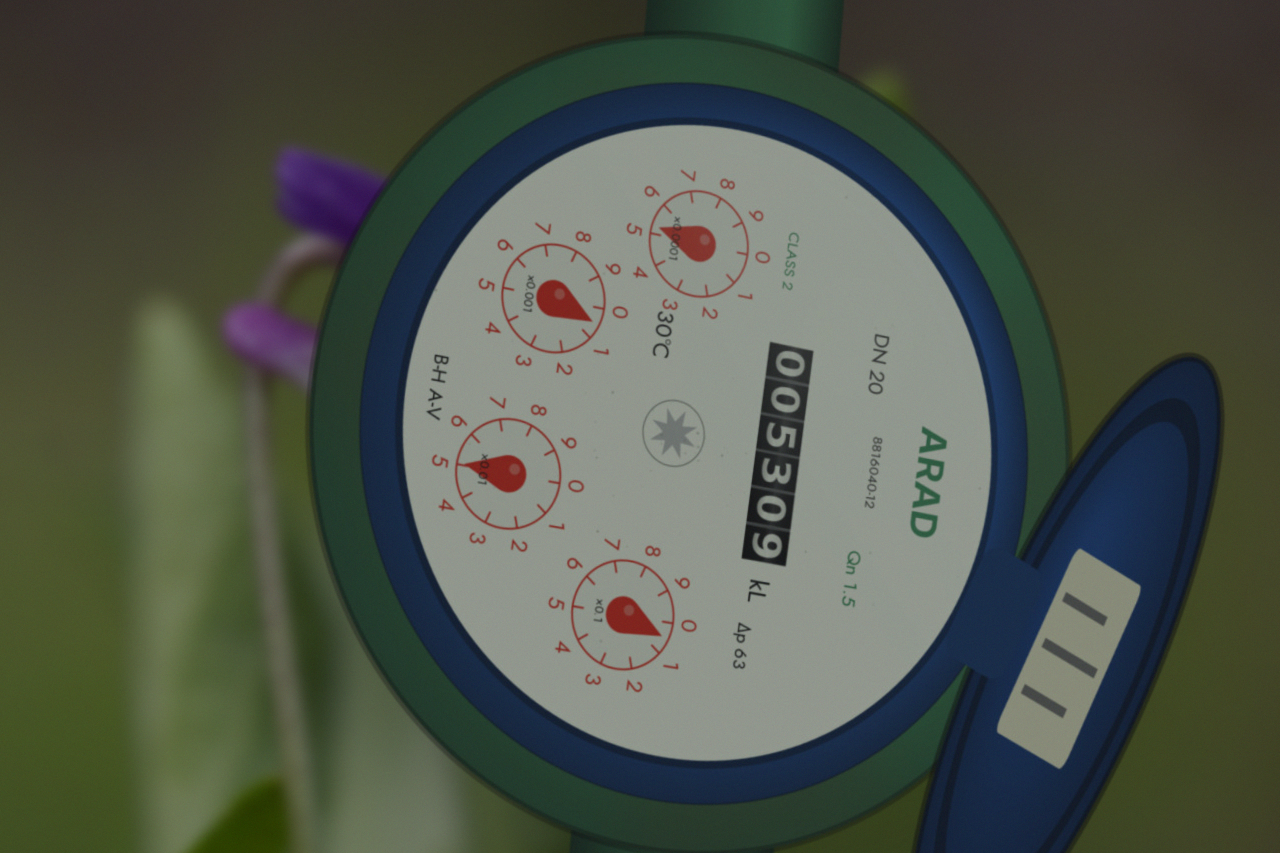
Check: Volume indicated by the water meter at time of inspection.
5309.0505 kL
